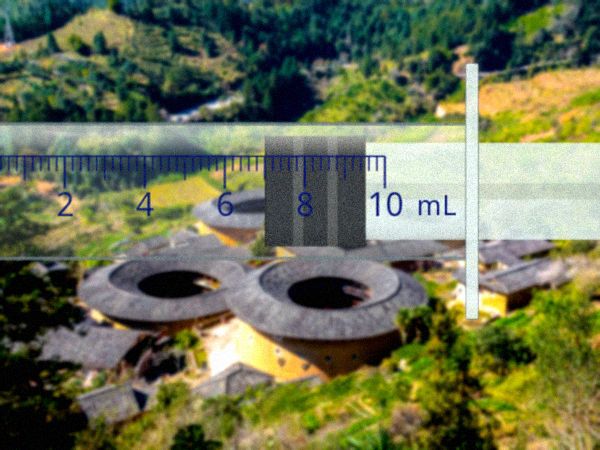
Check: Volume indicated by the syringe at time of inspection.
7 mL
